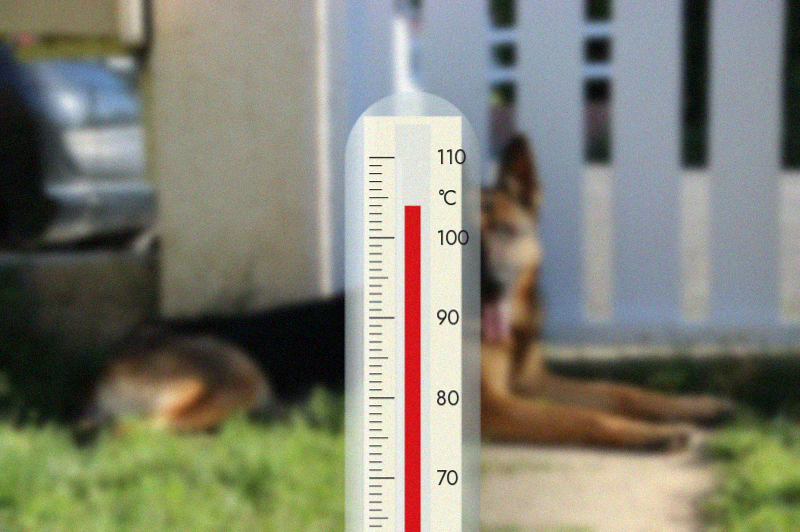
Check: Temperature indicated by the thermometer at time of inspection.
104 °C
